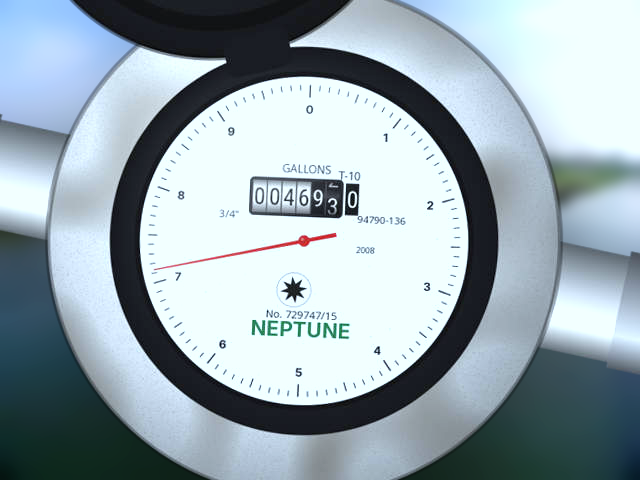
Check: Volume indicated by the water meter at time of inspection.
46927.1 gal
